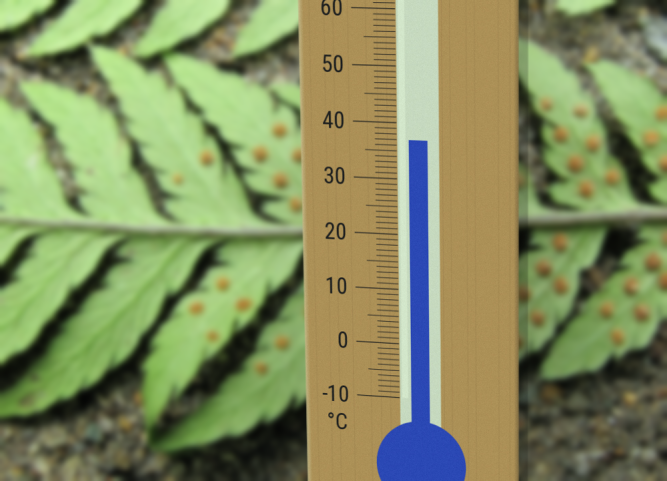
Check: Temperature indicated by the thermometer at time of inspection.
37 °C
